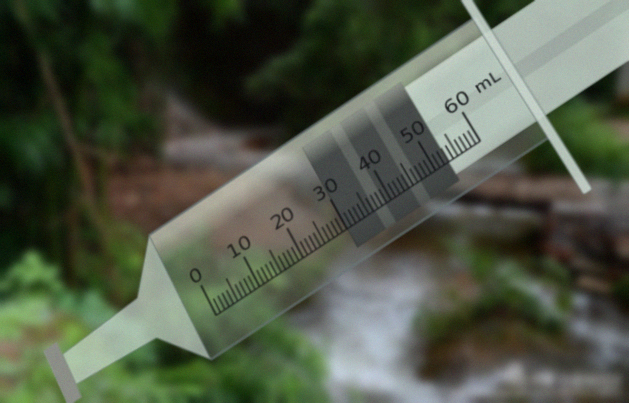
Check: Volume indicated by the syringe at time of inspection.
30 mL
